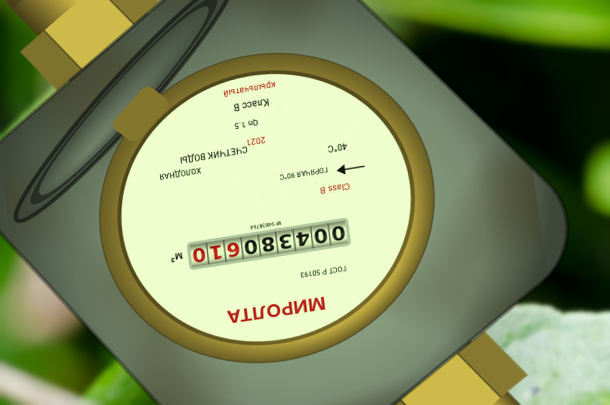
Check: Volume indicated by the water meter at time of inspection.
4380.610 m³
